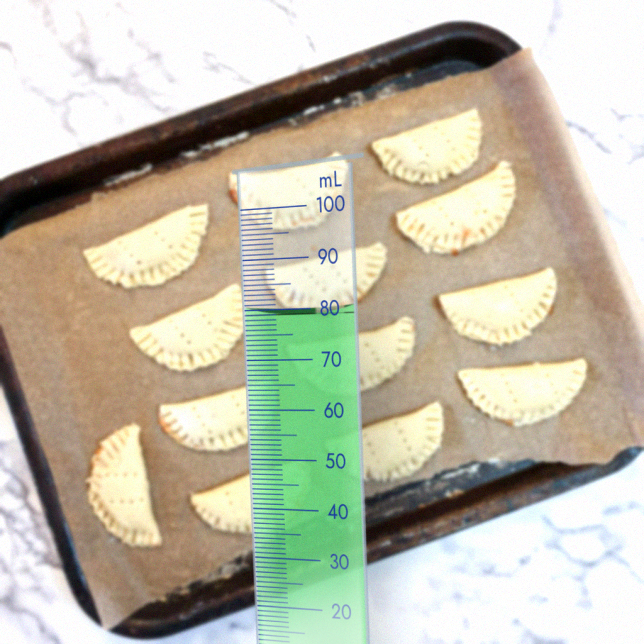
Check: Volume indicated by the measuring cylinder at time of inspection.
79 mL
